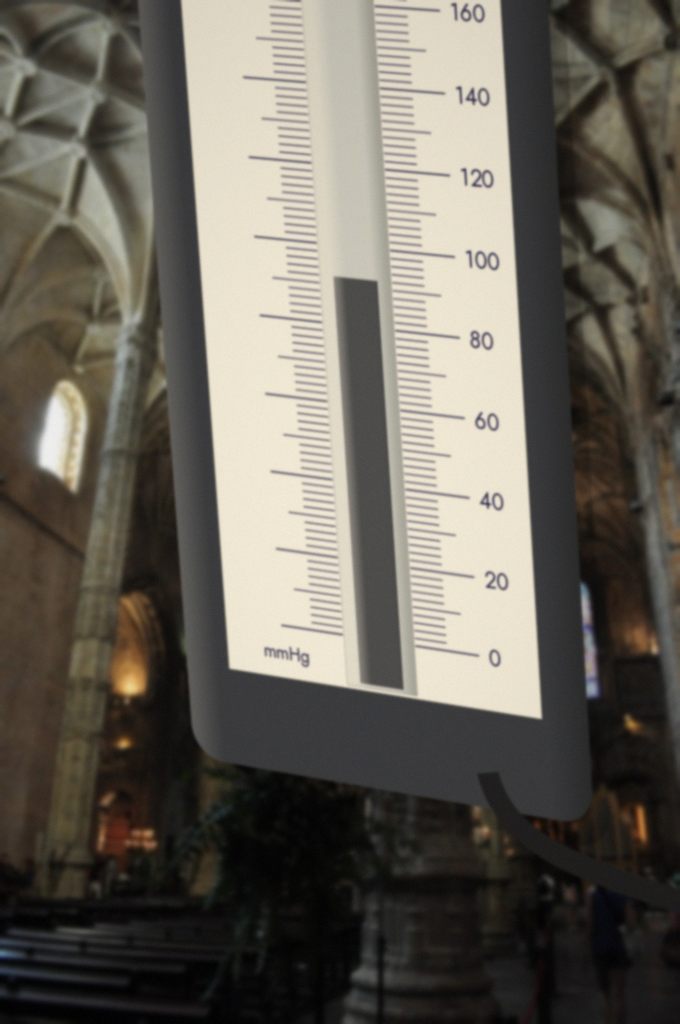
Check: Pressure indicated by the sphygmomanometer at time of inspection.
92 mmHg
